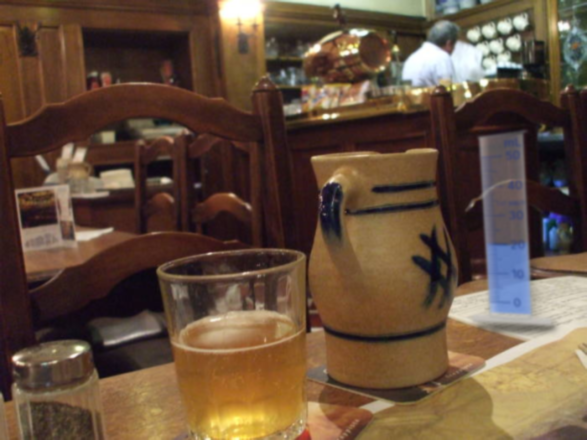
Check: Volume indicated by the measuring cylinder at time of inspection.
20 mL
